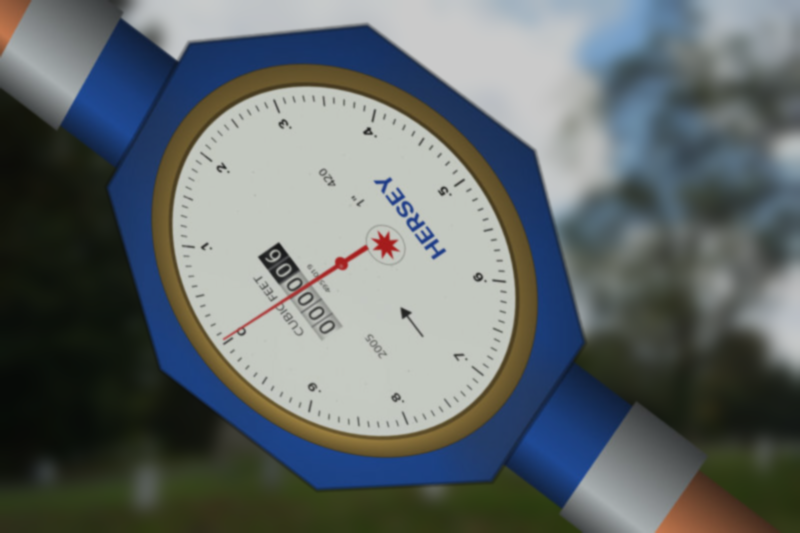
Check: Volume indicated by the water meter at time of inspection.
6.00 ft³
